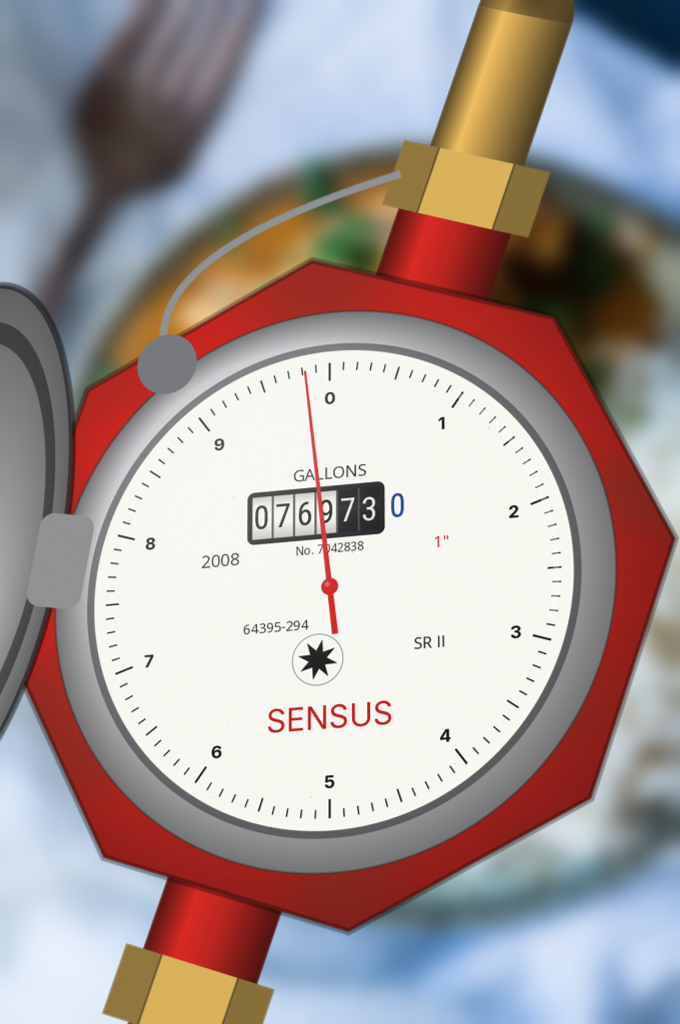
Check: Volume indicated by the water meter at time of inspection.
769729.8 gal
